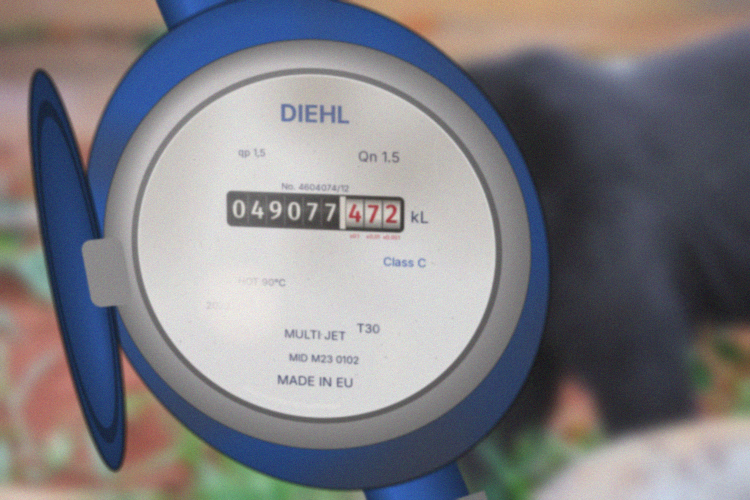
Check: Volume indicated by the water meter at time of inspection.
49077.472 kL
